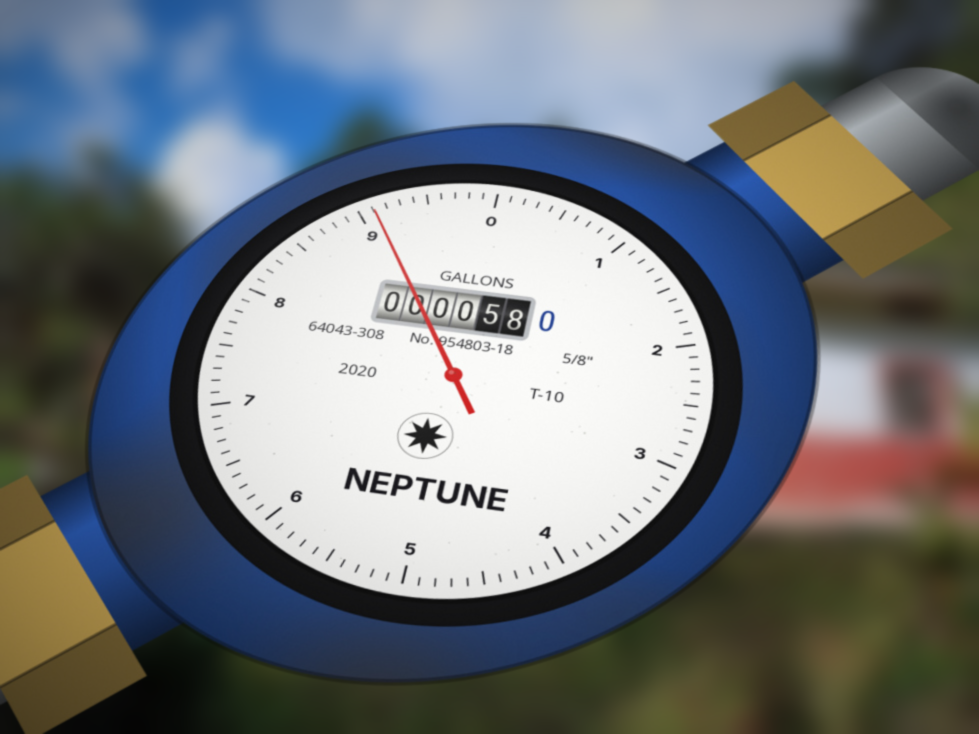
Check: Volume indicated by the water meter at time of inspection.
579.1 gal
